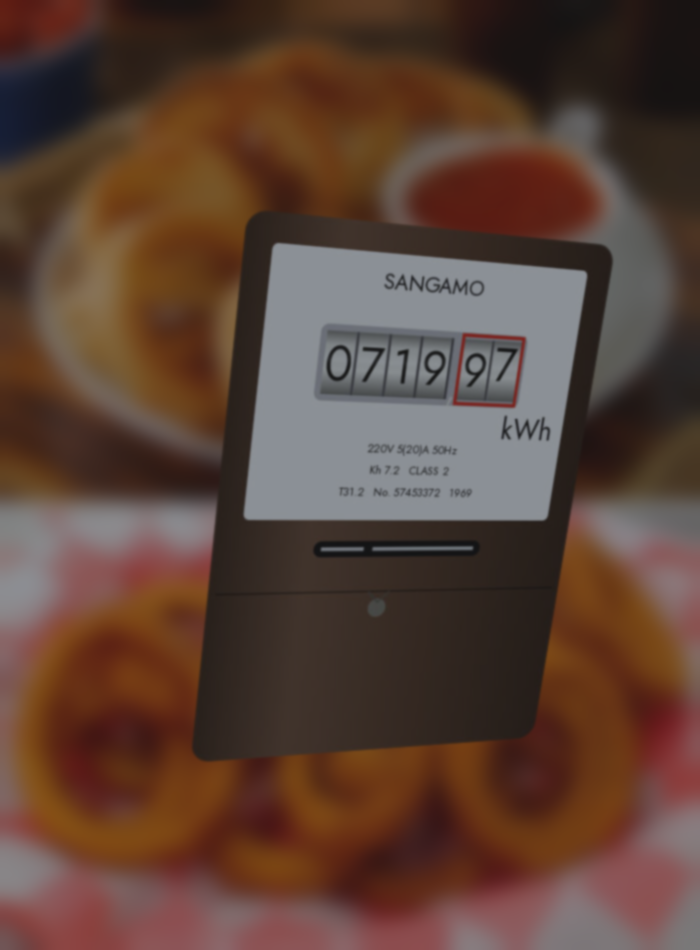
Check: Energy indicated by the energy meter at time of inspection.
719.97 kWh
